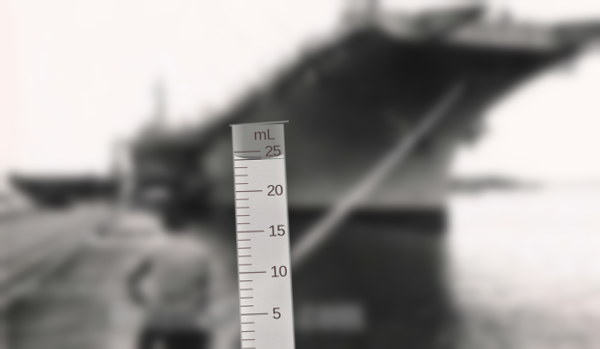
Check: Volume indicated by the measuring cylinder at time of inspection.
24 mL
